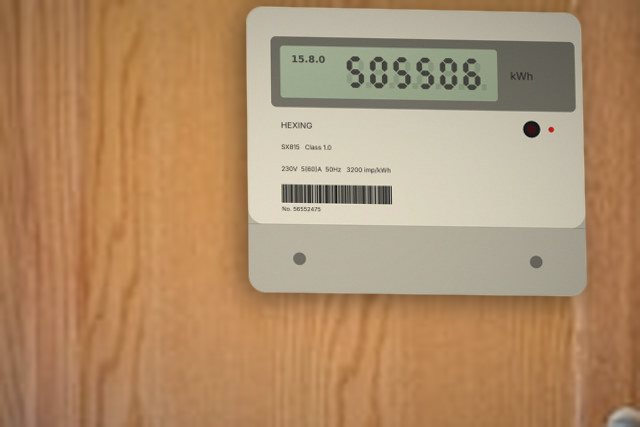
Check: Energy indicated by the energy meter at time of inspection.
505506 kWh
